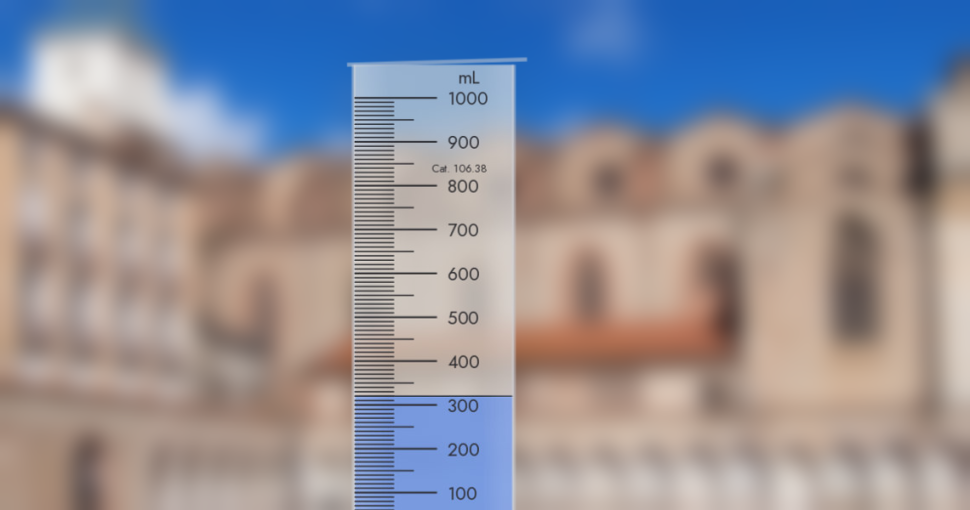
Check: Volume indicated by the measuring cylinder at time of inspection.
320 mL
